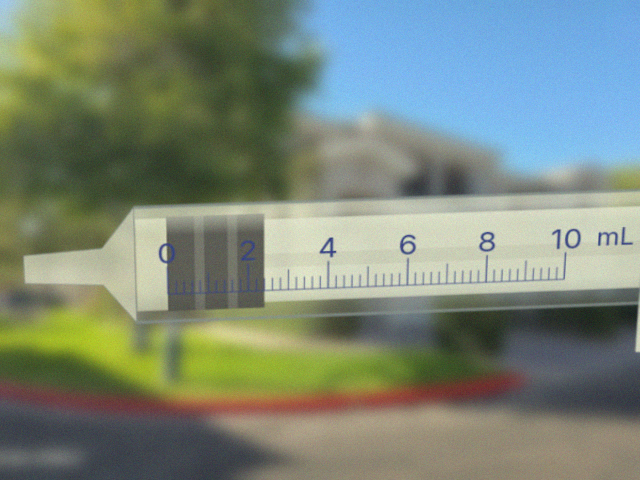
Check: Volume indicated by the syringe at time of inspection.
0 mL
